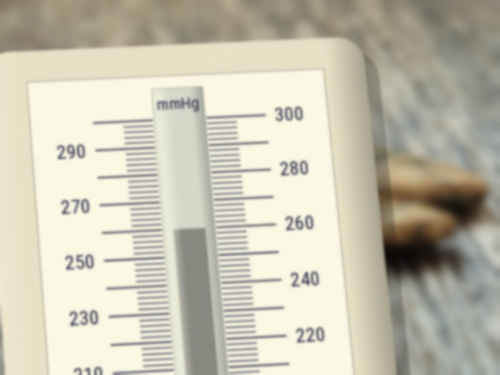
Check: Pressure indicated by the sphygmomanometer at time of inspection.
260 mmHg
